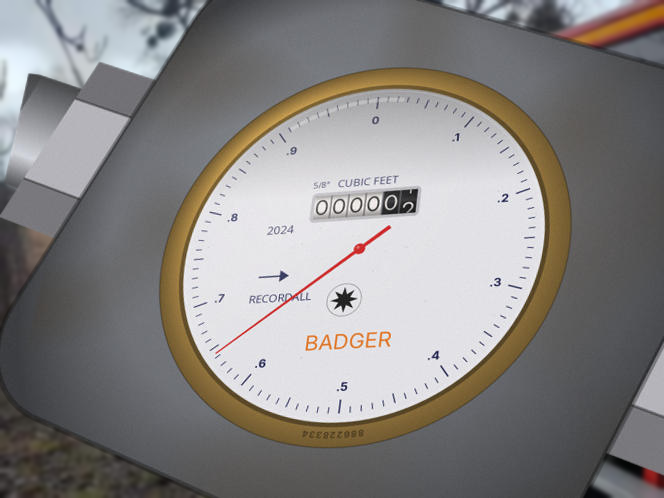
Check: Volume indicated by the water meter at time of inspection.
1.64 ft³
